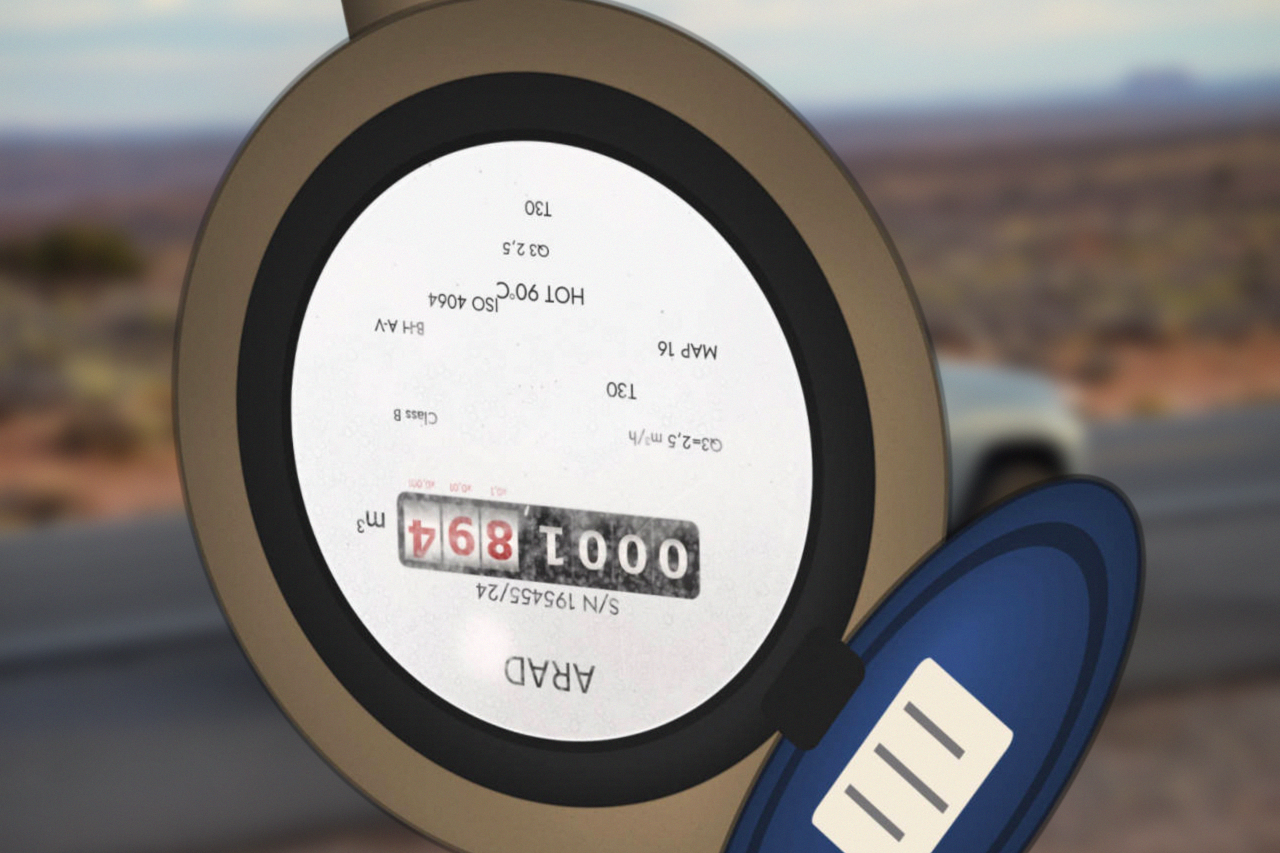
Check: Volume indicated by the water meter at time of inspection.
1.894 m³
